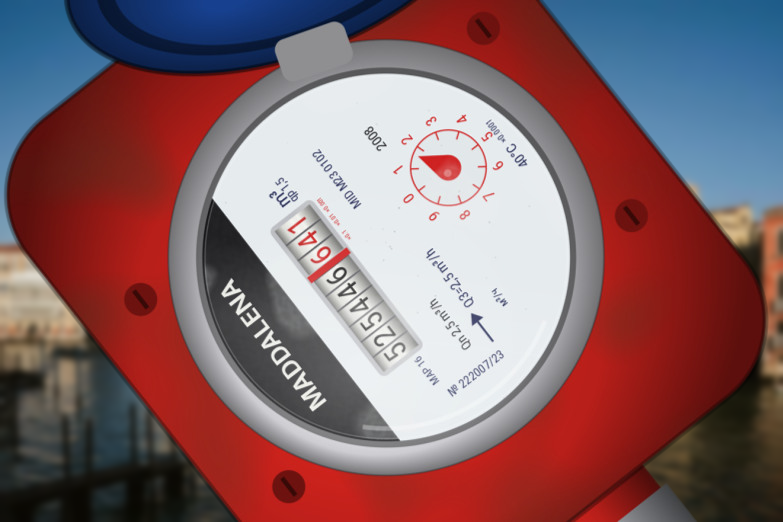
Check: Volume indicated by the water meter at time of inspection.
525446.6411 m³
